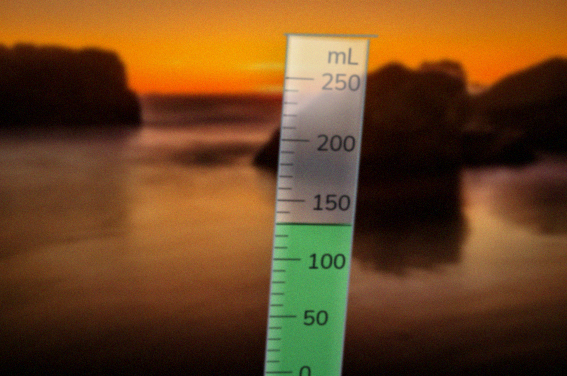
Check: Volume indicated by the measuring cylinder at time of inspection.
130 mL
